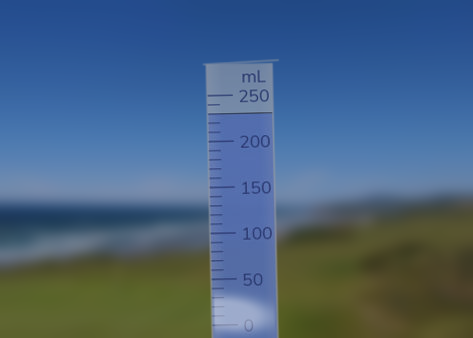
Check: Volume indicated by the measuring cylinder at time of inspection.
230 mL
